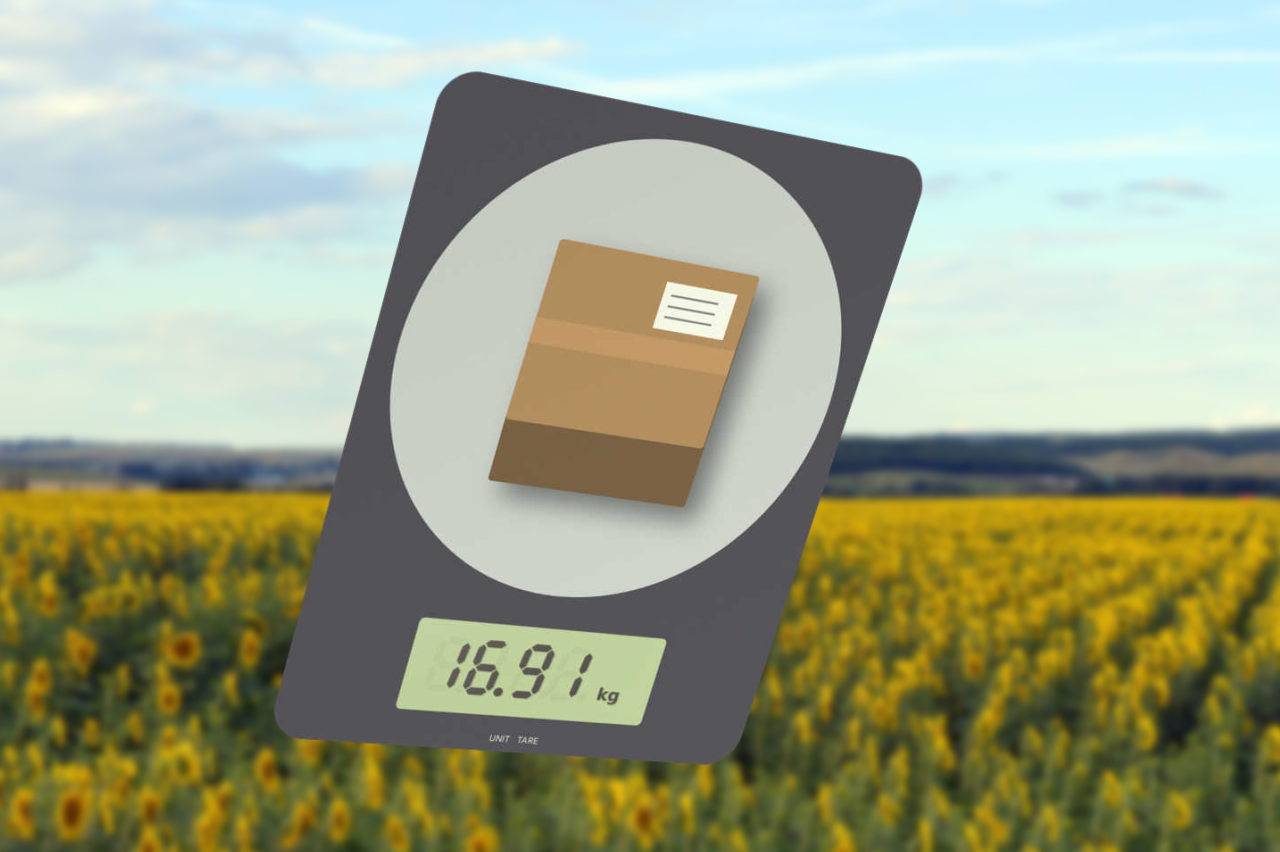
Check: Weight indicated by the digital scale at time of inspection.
16.91 kg
